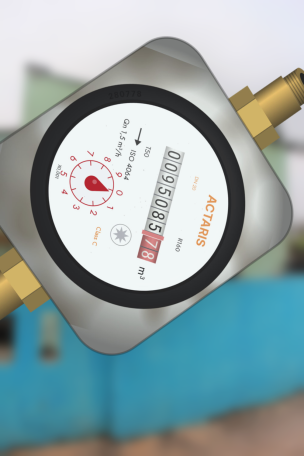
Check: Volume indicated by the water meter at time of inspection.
95085.780 m³
